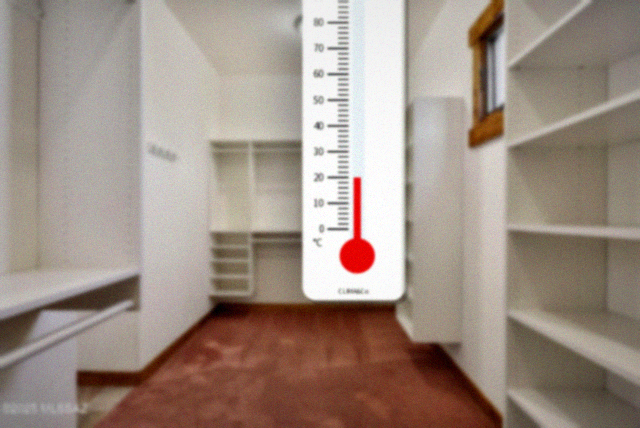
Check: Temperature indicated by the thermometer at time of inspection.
20 °C
